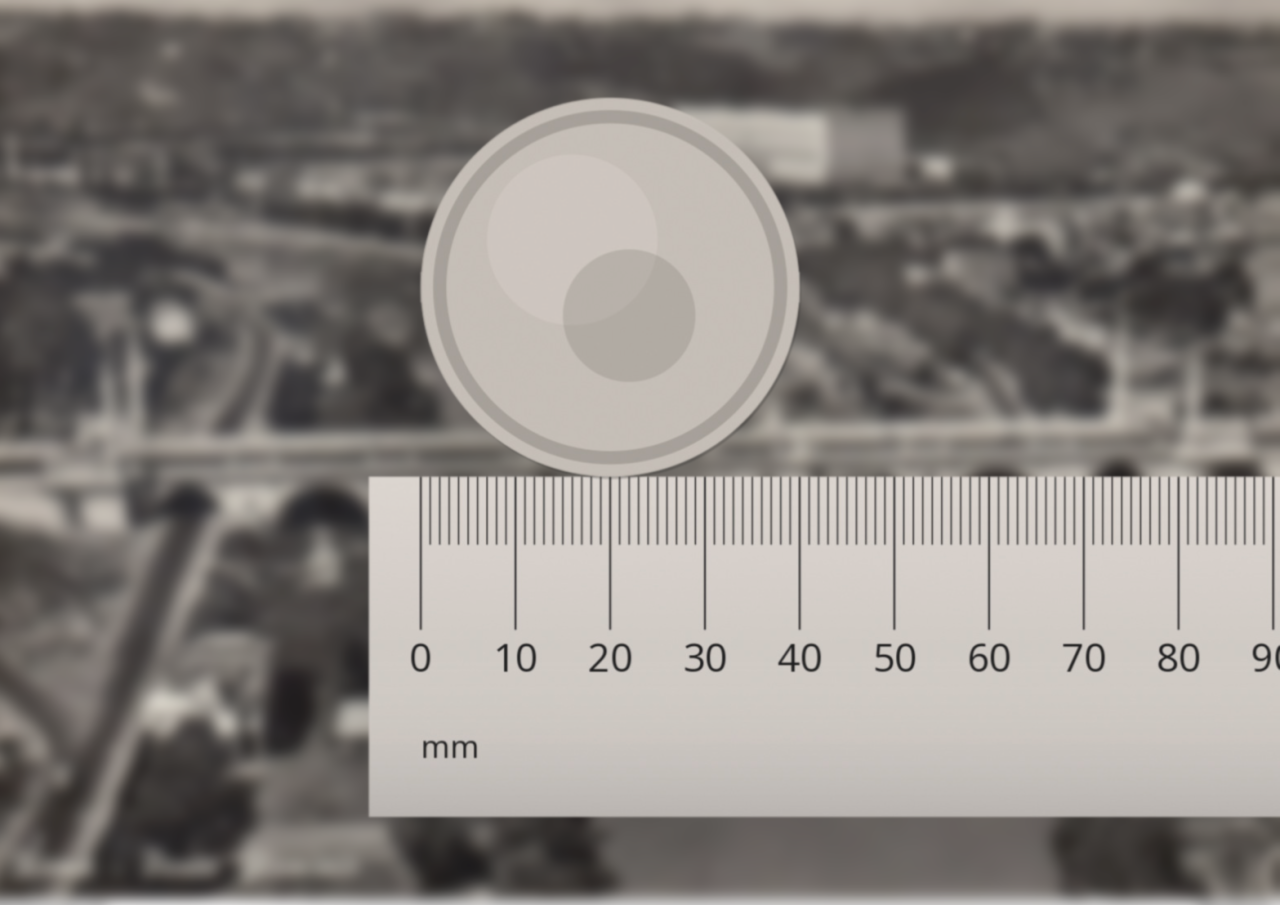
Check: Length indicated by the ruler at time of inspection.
40 mm
